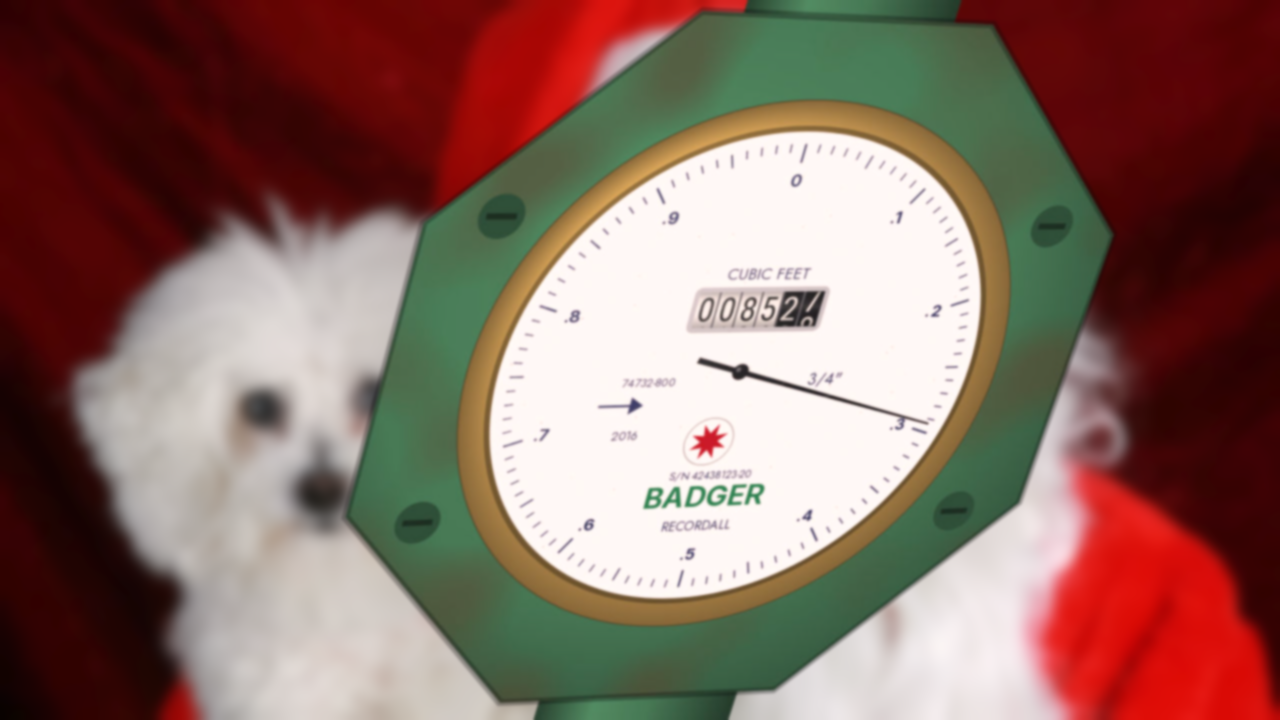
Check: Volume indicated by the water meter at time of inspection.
8527.29 ft³
